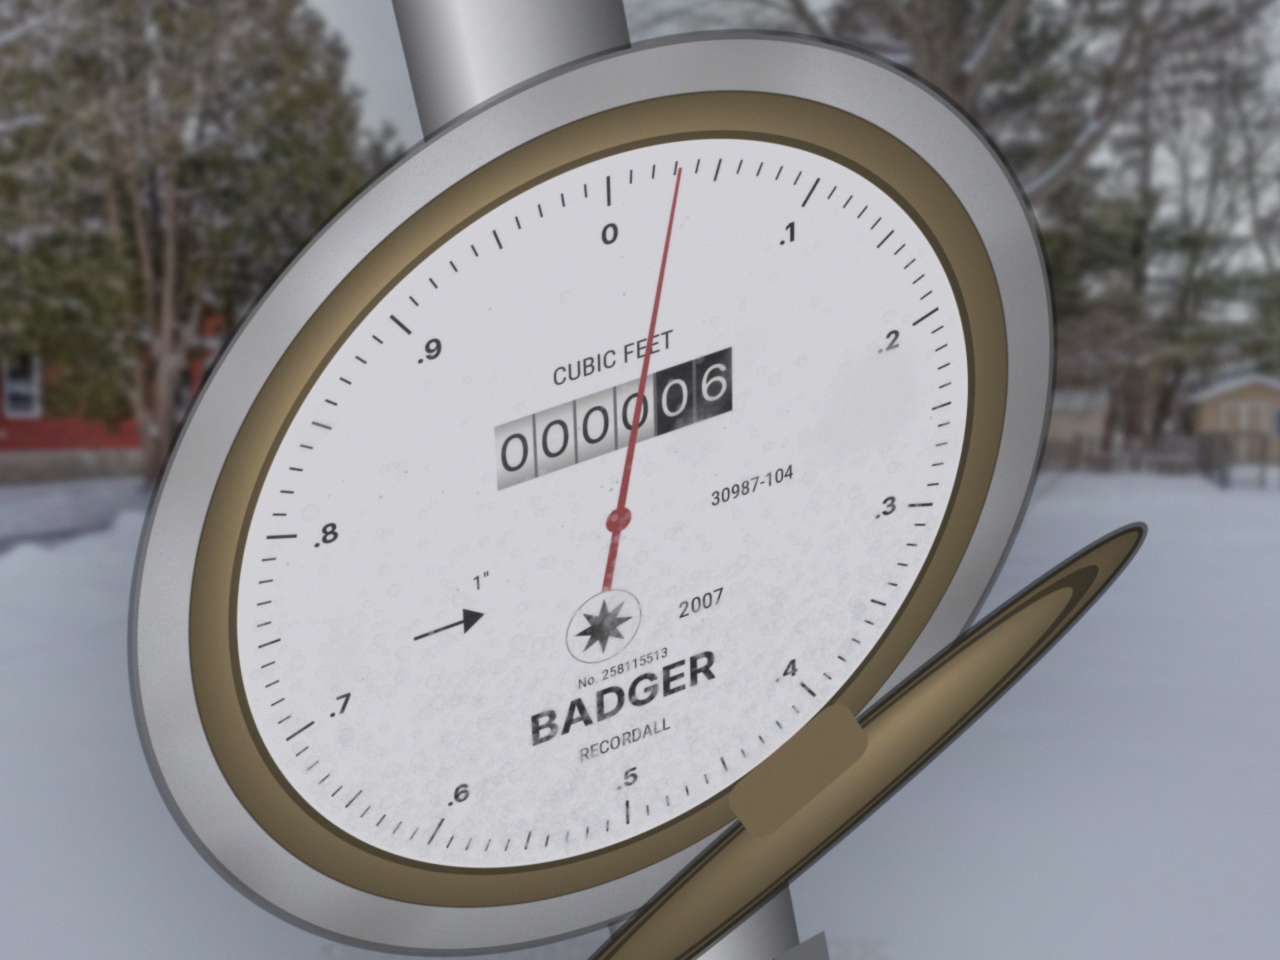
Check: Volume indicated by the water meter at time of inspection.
6.03 ft³
